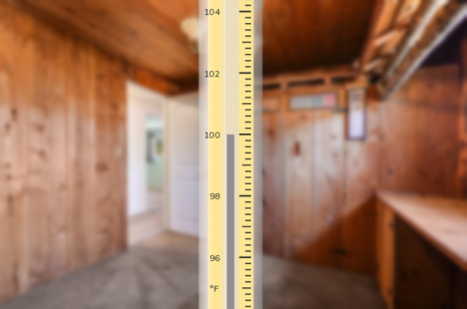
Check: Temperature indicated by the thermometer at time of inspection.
100 °F
